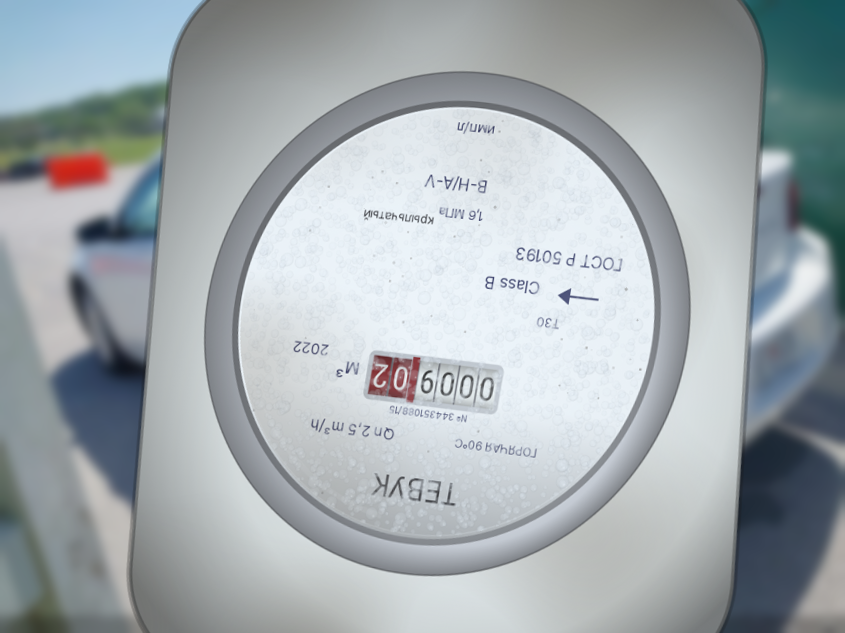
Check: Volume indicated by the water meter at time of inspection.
9.02 m³
